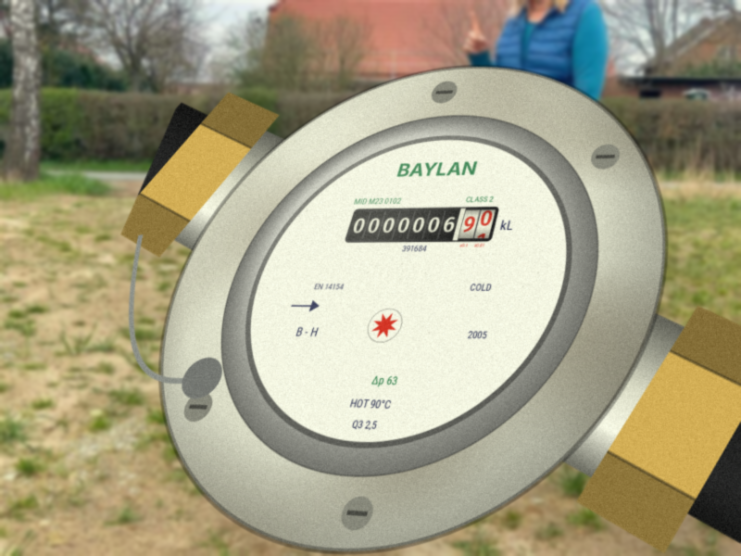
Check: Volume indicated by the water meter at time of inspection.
6.90 kL
